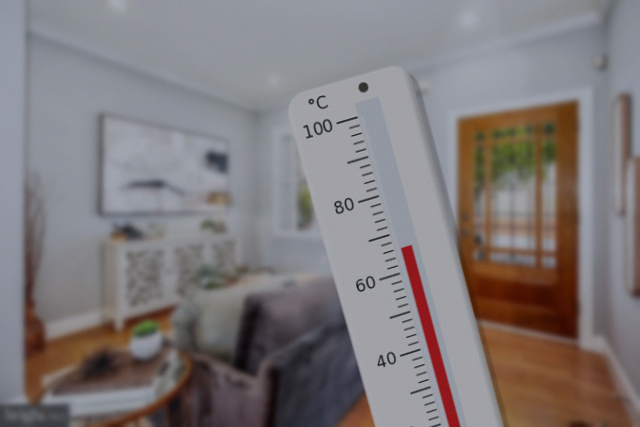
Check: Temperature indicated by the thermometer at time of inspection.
66 °C
